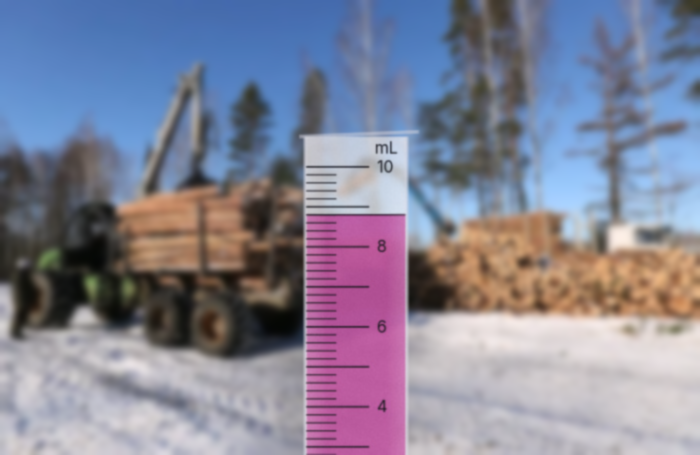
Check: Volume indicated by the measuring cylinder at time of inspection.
8.8 mL
